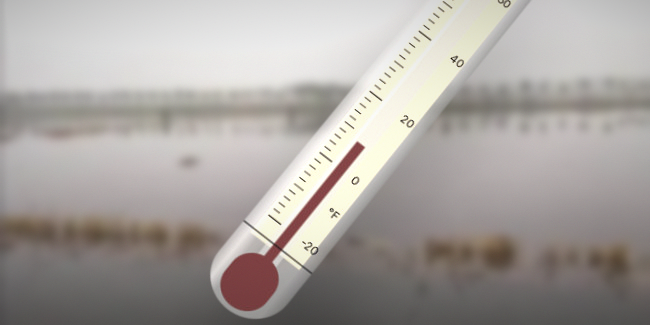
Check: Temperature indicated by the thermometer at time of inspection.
8 °F
